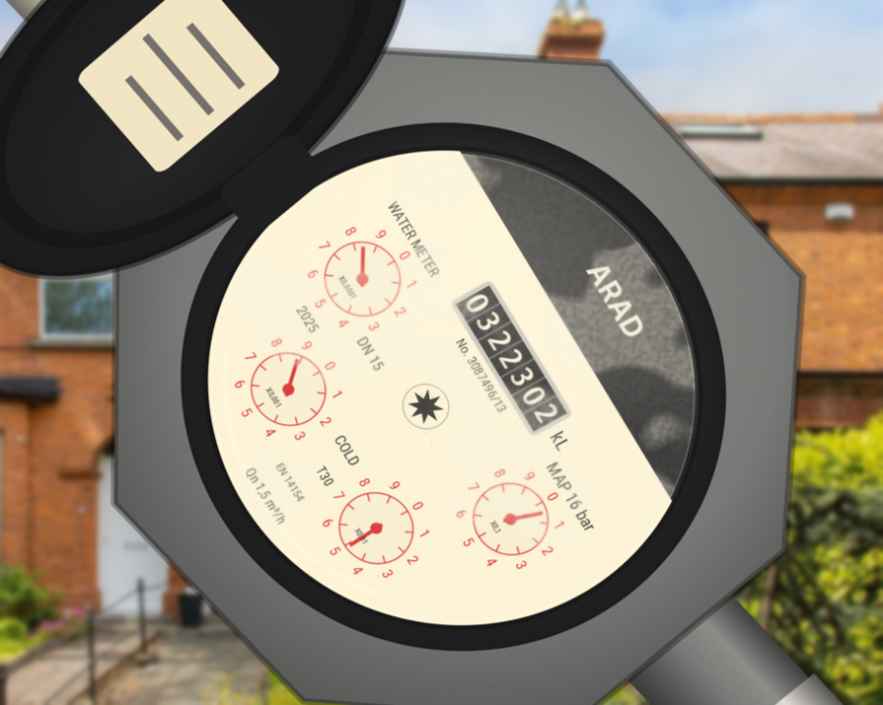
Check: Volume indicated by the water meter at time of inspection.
322302.0488 kL
